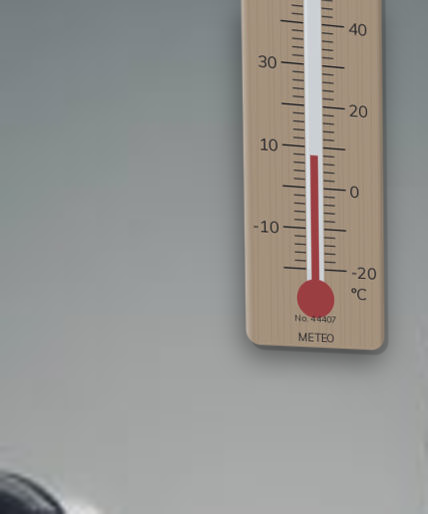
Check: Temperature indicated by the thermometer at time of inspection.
8 °C
